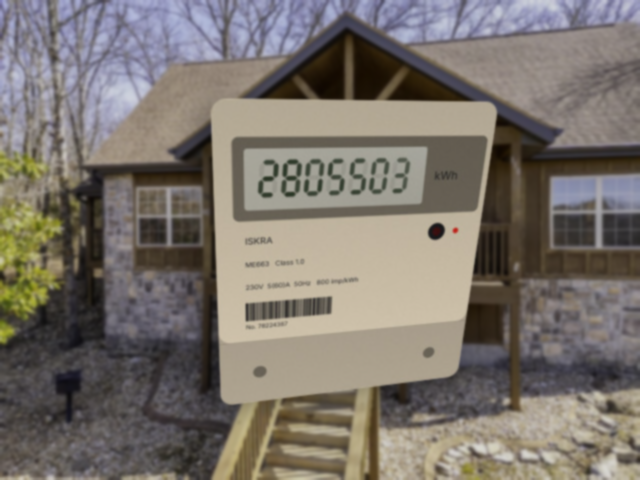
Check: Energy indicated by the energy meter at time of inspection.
2805503 kWh
